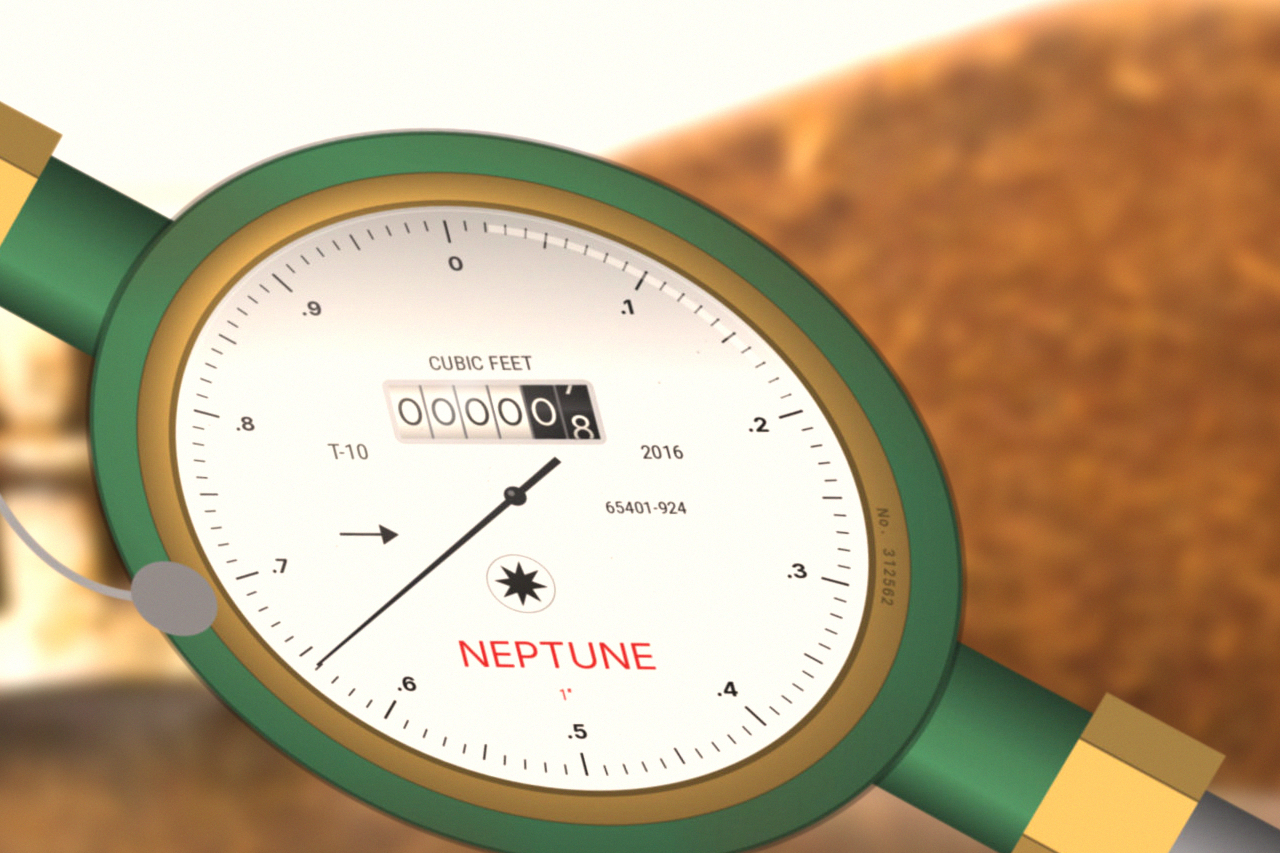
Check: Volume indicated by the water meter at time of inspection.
7.64 ft³
